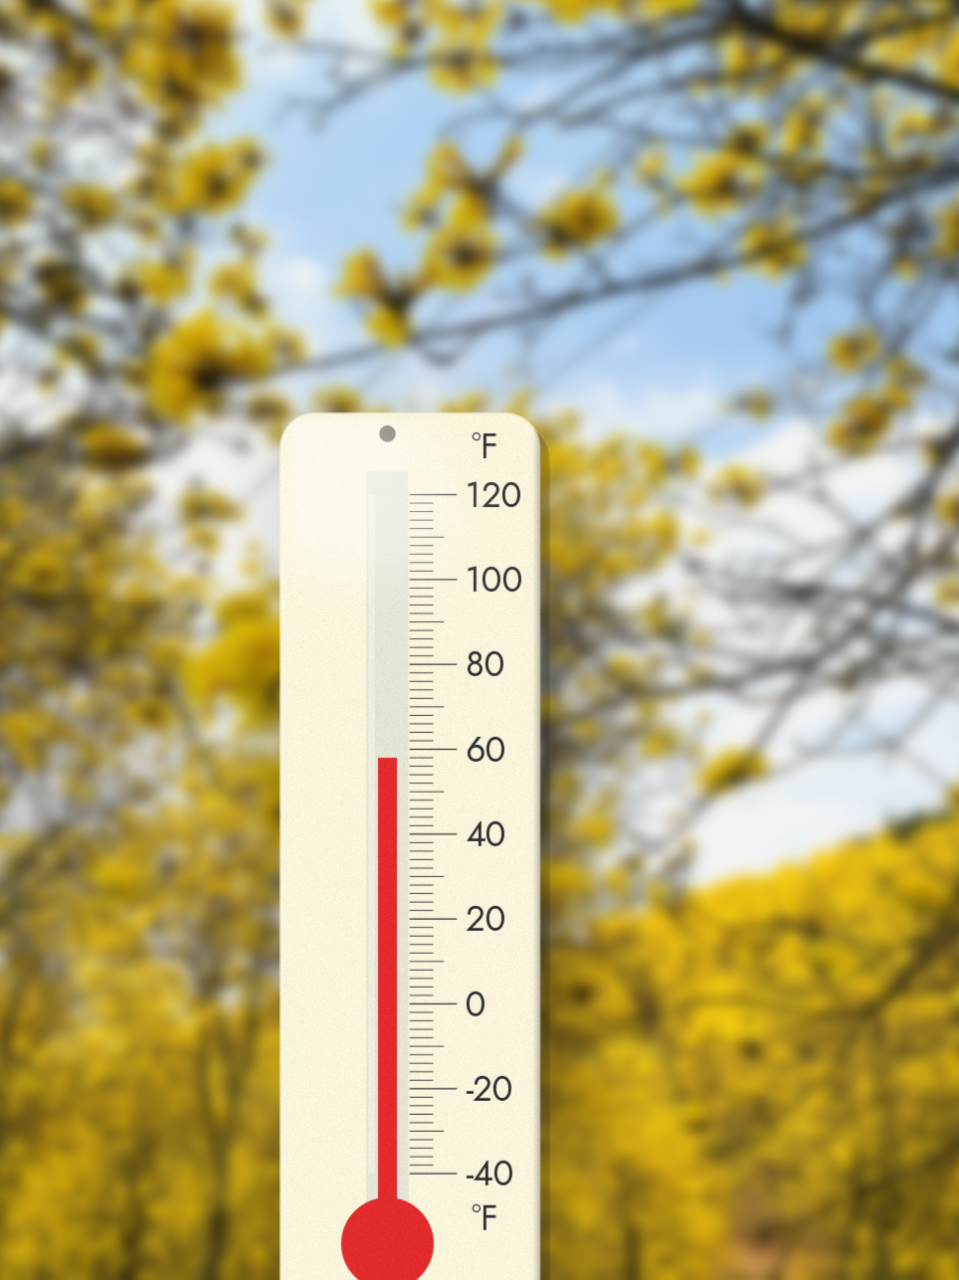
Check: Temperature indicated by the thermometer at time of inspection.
58 °F
